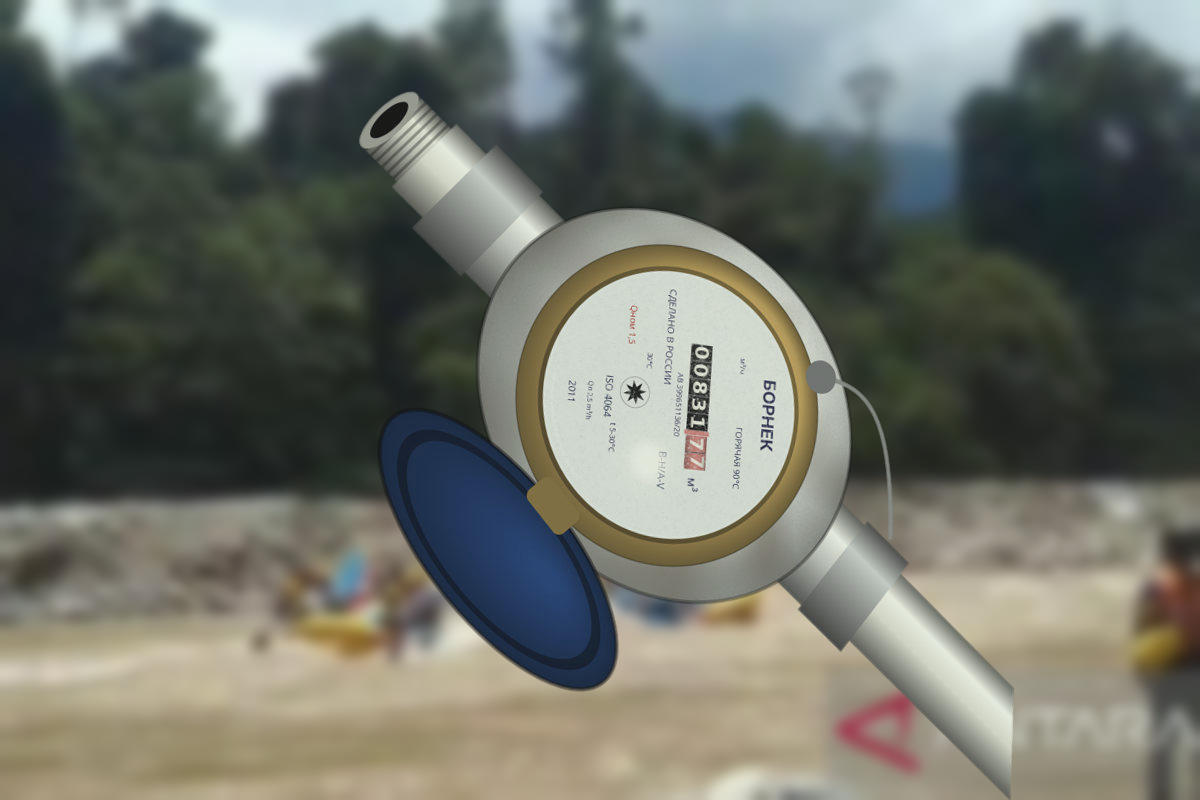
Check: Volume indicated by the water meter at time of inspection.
831.77 m³
